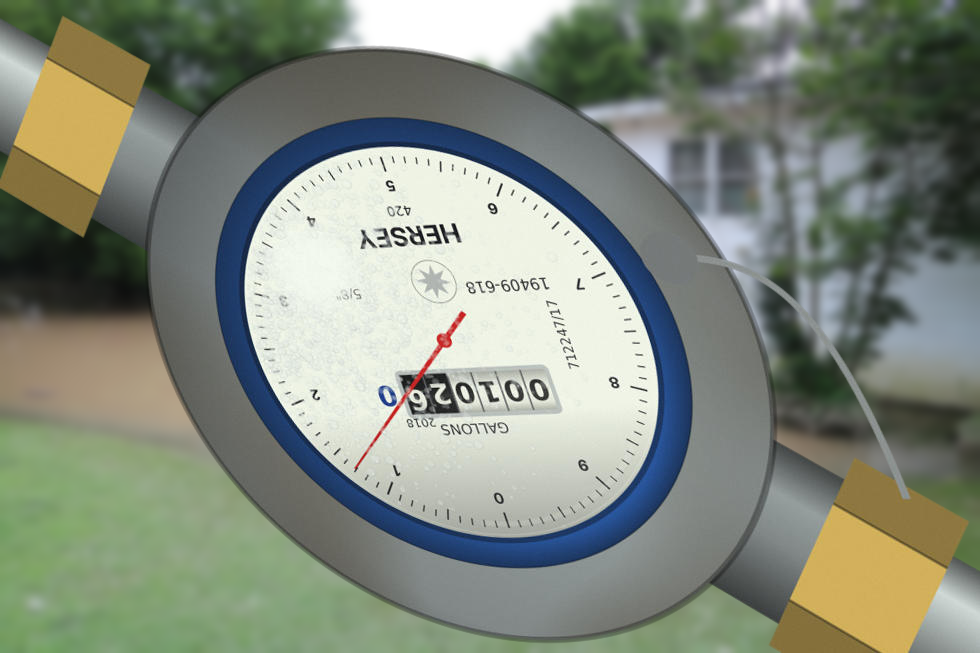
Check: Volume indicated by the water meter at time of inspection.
10261.3 gal
